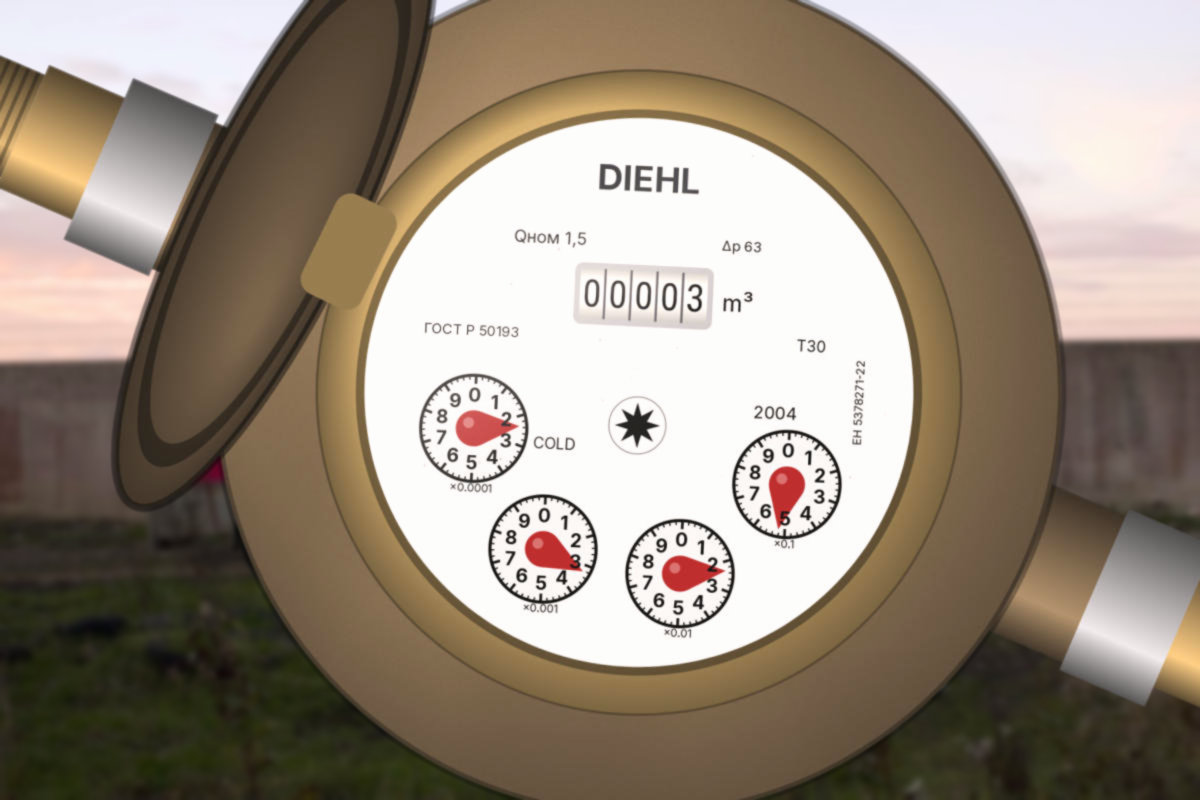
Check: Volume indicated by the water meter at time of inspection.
3.5232 m³
